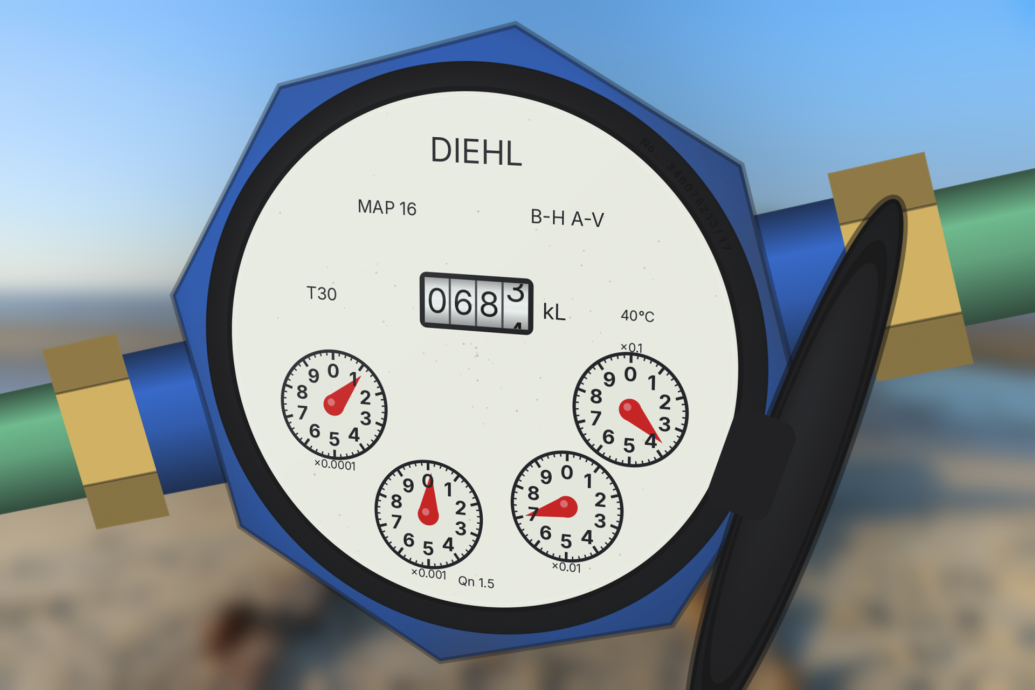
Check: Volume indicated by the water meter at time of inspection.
683.3701 kL
